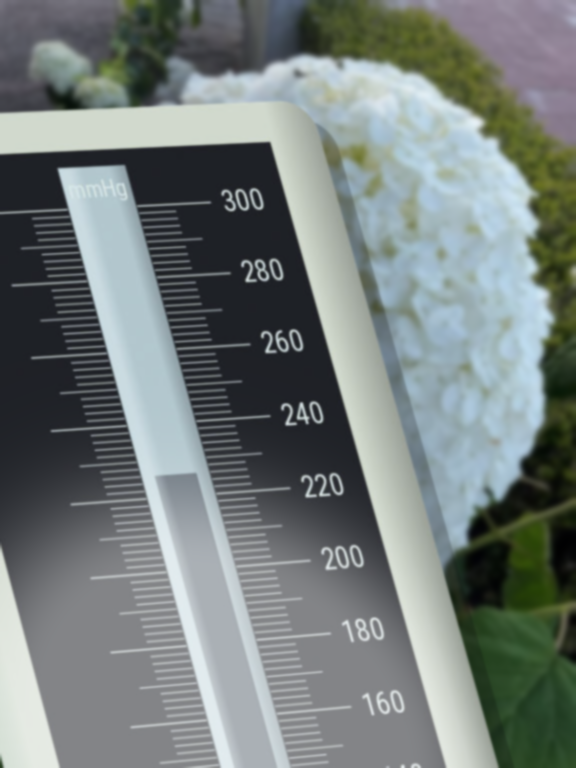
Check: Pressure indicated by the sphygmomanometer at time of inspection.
226 mmHg
